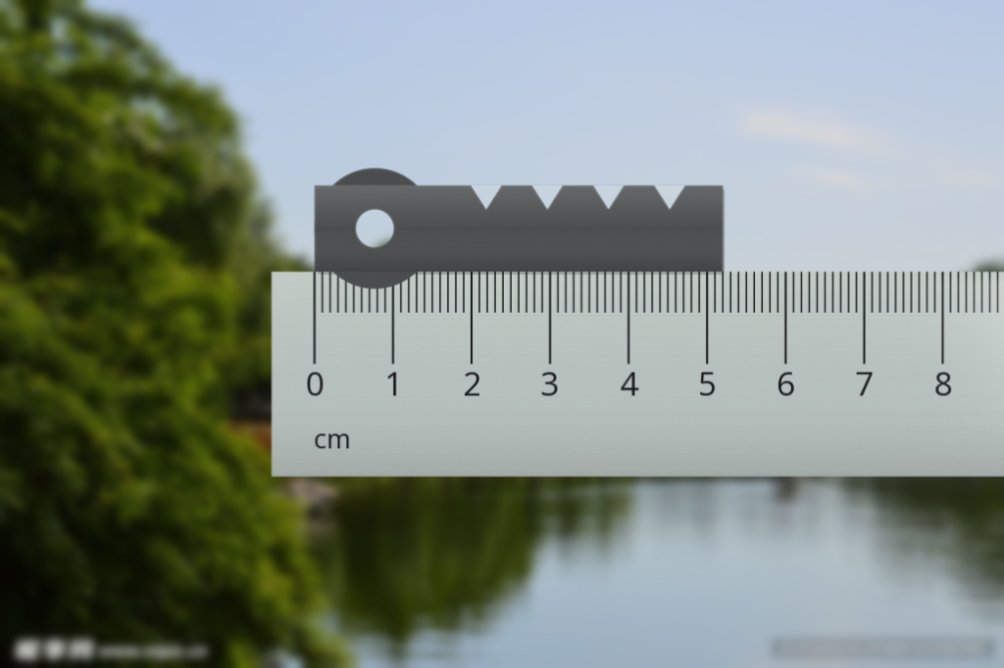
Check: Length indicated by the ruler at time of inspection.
5.2 cm
